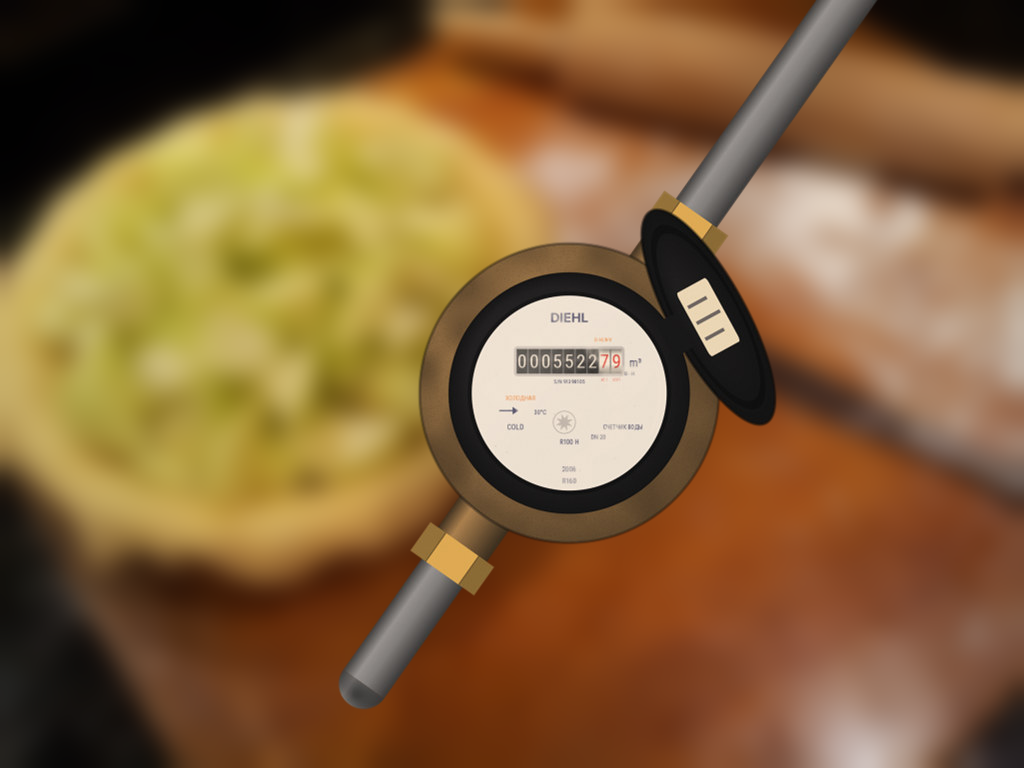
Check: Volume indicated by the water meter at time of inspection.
5522.79 m³
